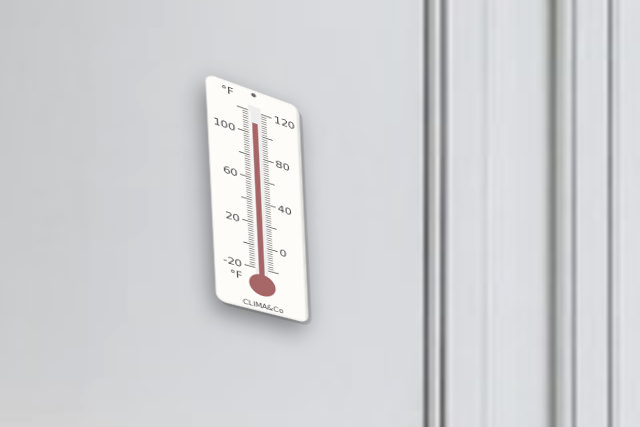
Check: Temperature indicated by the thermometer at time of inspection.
110 °F
